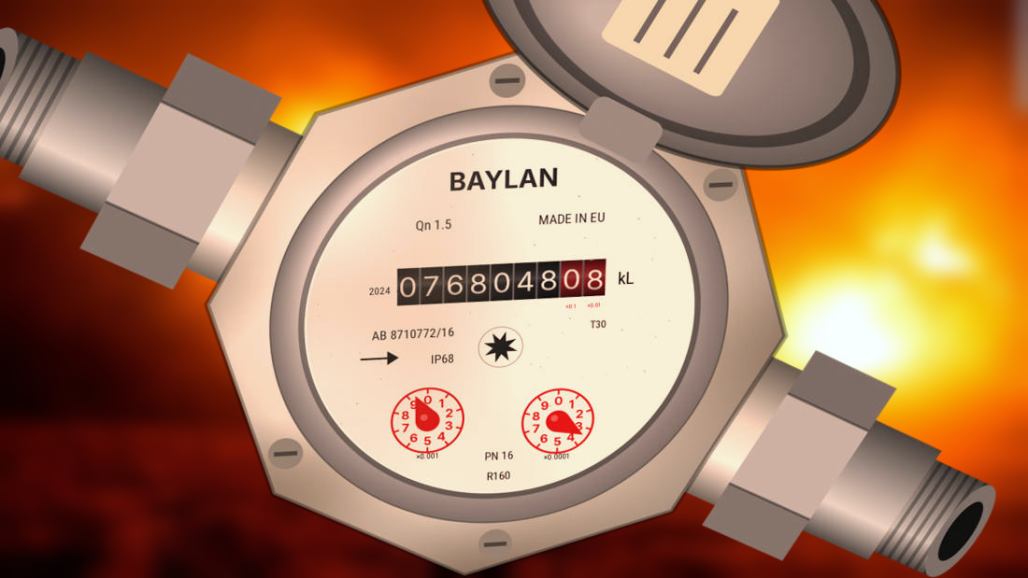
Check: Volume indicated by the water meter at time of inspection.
768048.0793 kL
